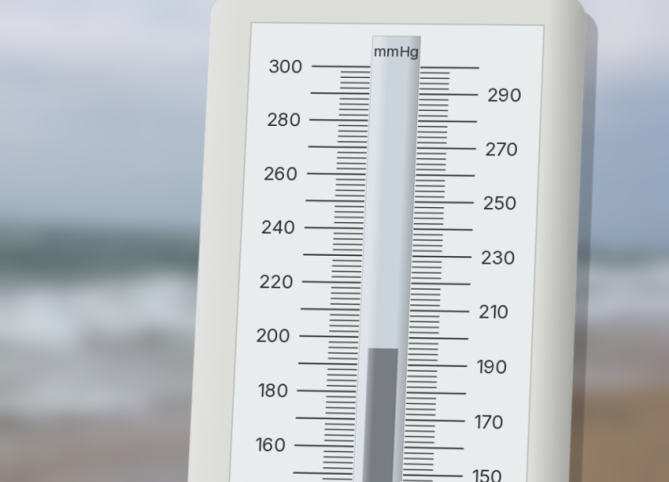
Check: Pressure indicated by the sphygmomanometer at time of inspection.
196 mmHg
